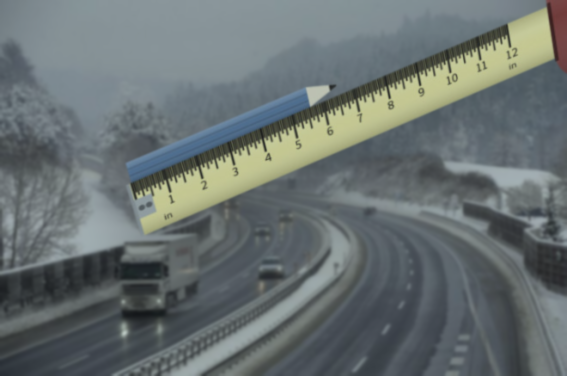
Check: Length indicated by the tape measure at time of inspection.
6.5 in
